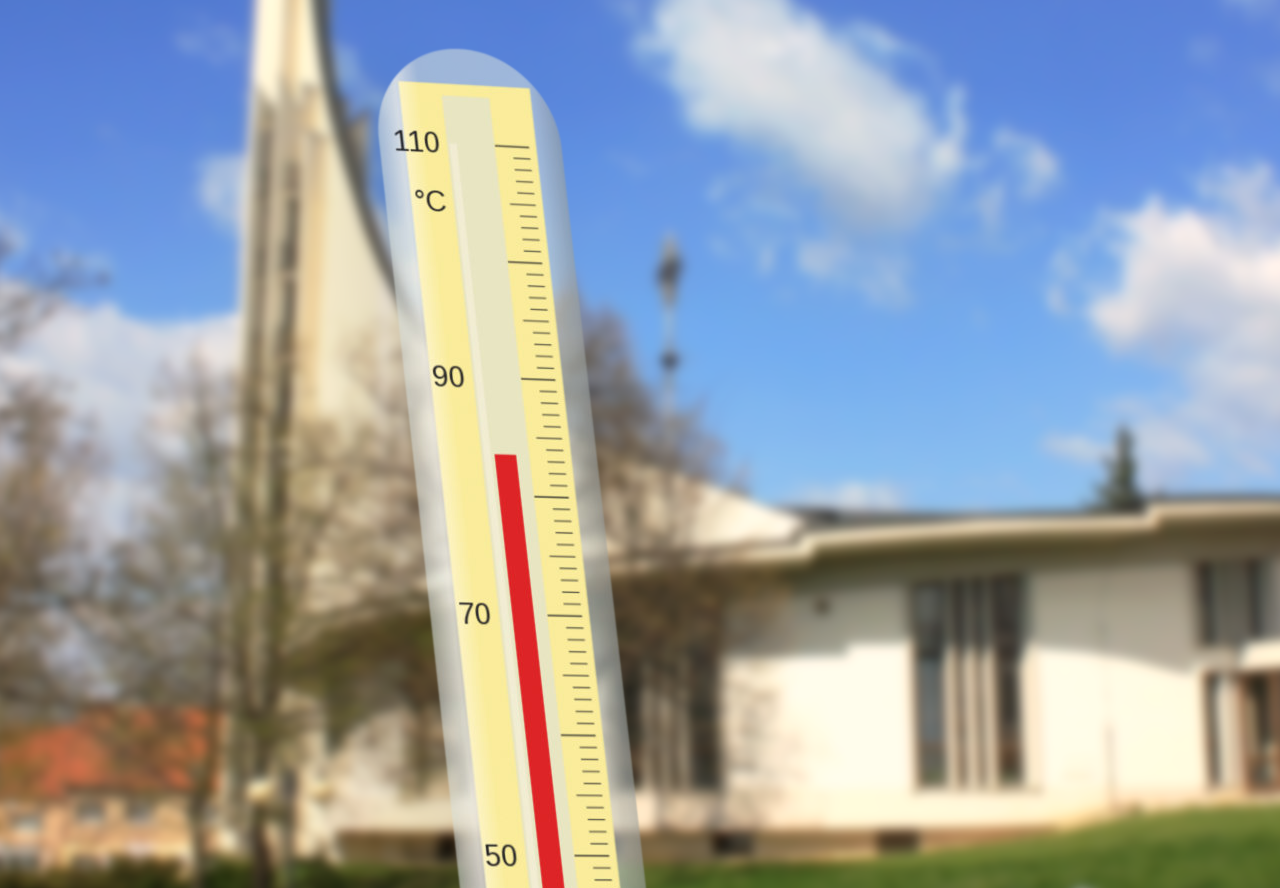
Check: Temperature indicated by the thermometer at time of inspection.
83.5 °C
